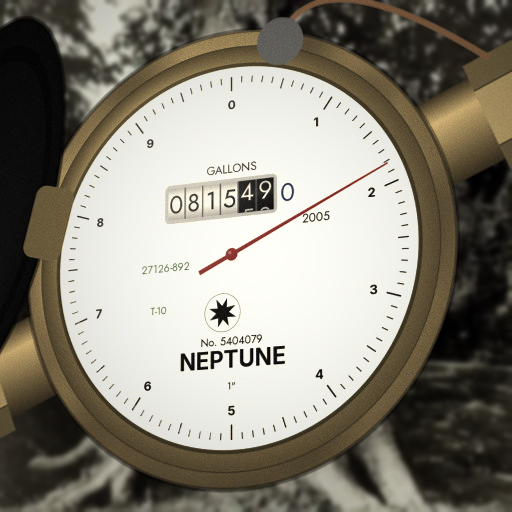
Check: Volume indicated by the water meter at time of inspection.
815491.8 gal
